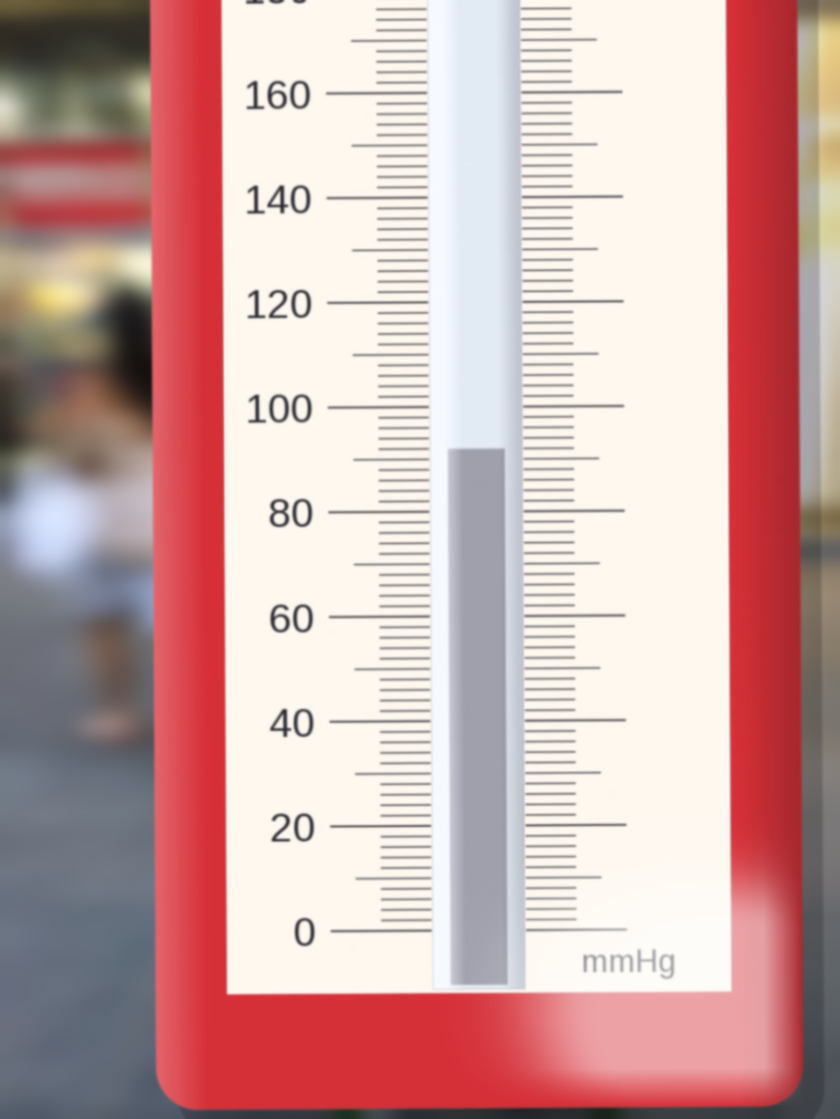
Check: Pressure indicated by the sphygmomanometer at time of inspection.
92 mmHg
